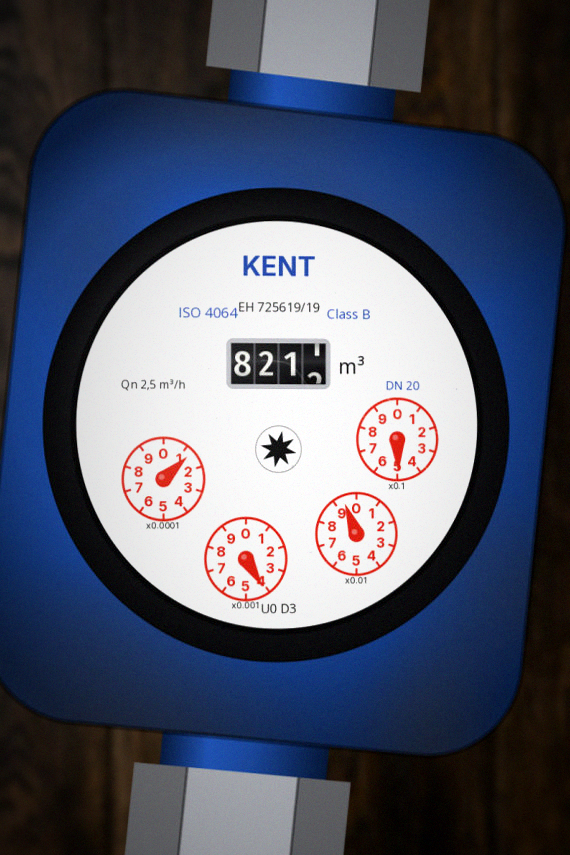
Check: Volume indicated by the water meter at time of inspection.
8211.4941 m³
